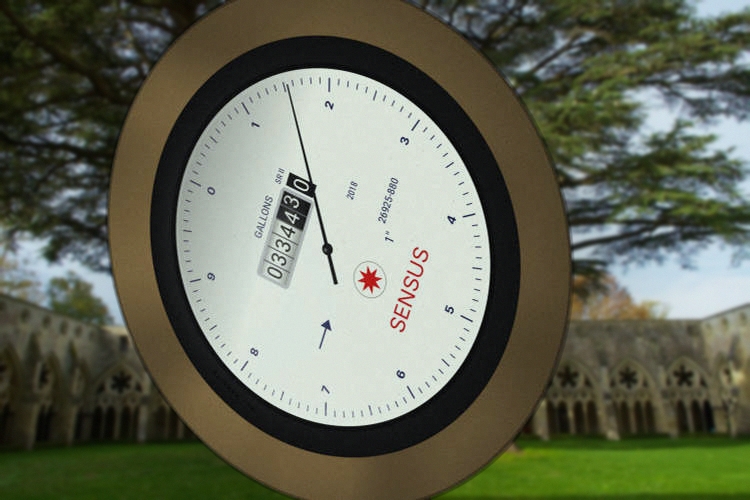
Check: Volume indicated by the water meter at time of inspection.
334431.5 gal
